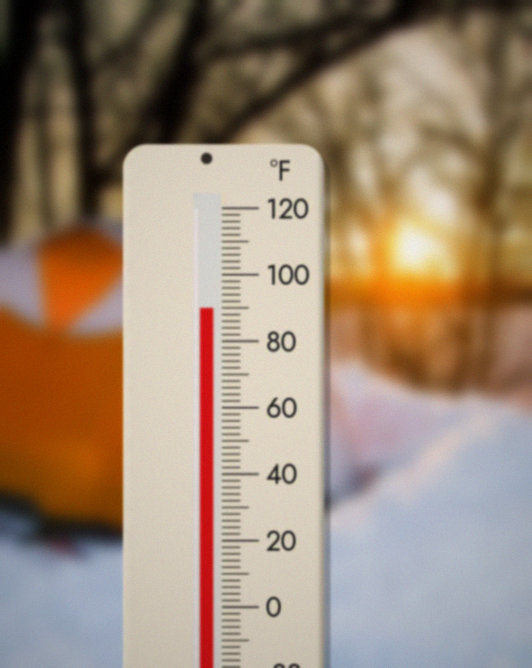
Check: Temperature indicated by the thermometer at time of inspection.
90 °F
